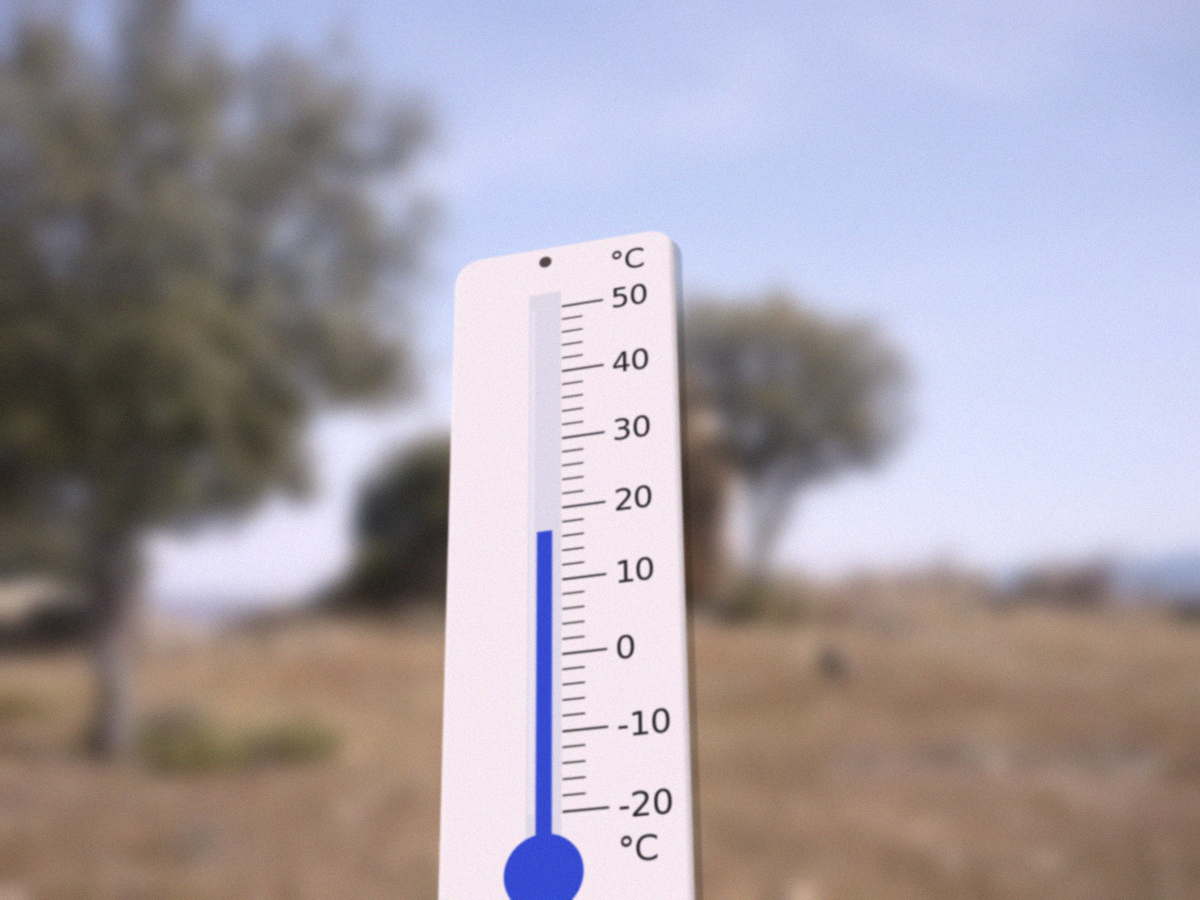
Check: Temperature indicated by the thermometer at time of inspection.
17 °C
